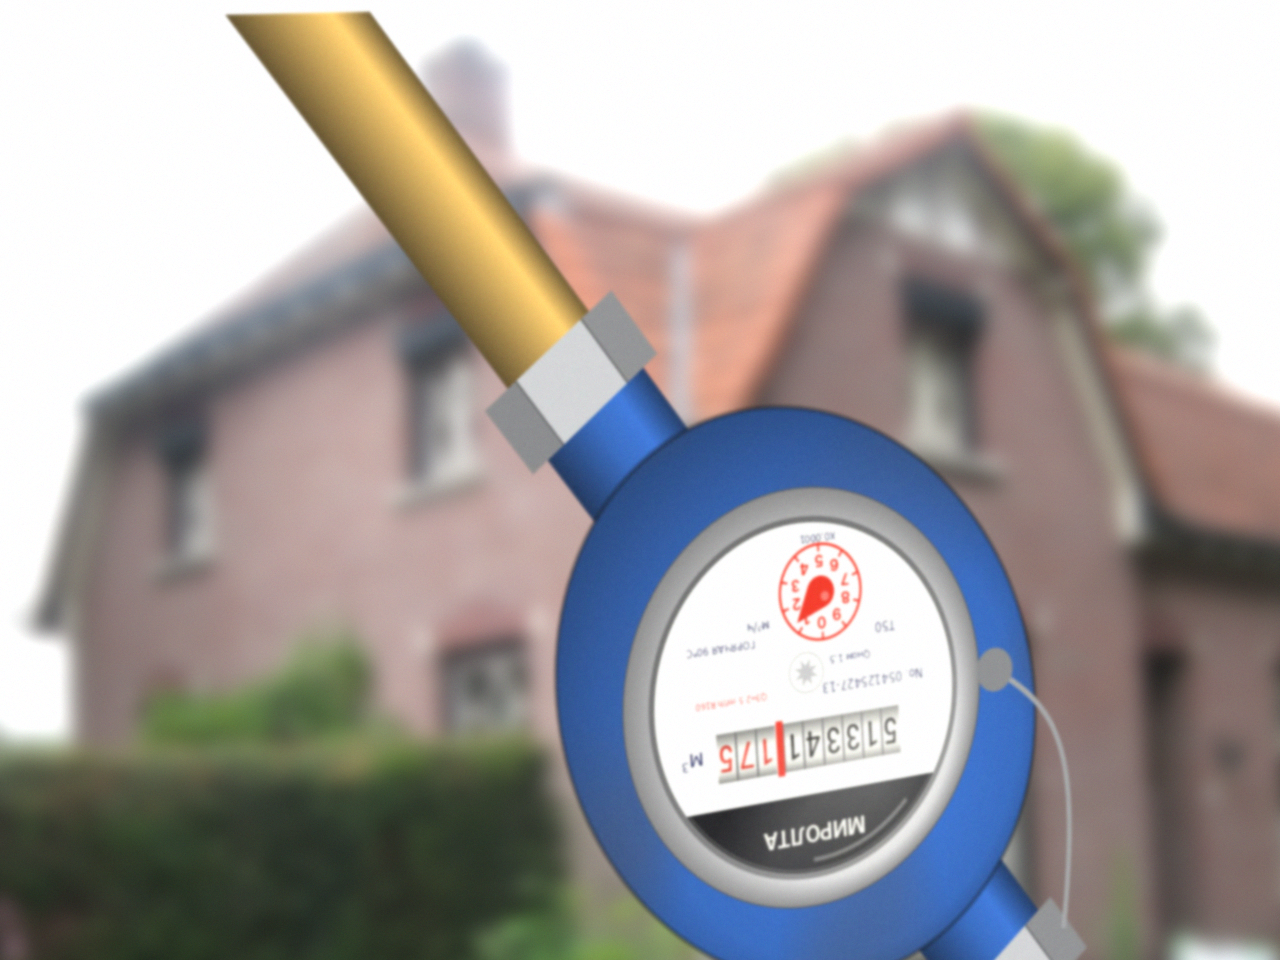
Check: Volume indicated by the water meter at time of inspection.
513341.1751 m³
